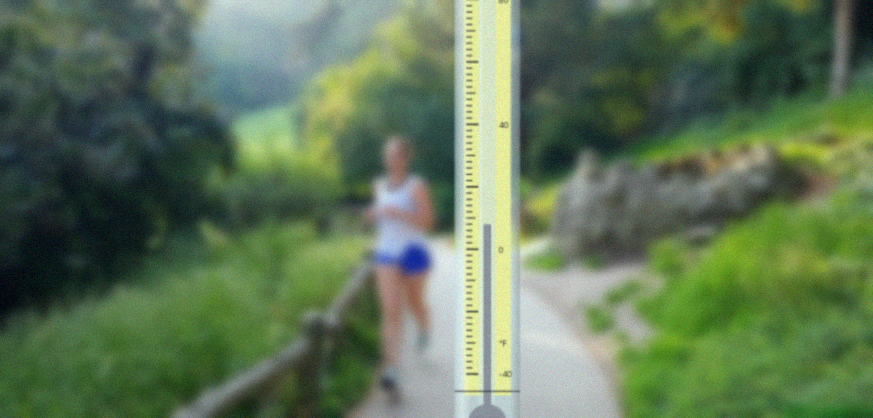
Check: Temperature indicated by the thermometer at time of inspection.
8 °F
